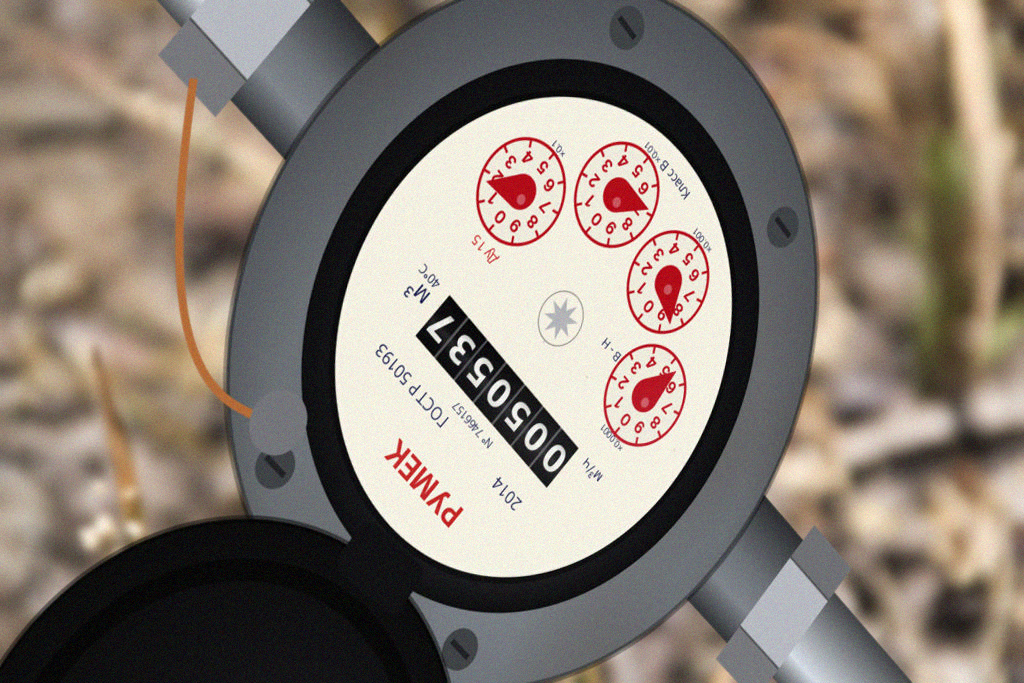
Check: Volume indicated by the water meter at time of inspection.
50537.1685 m³
